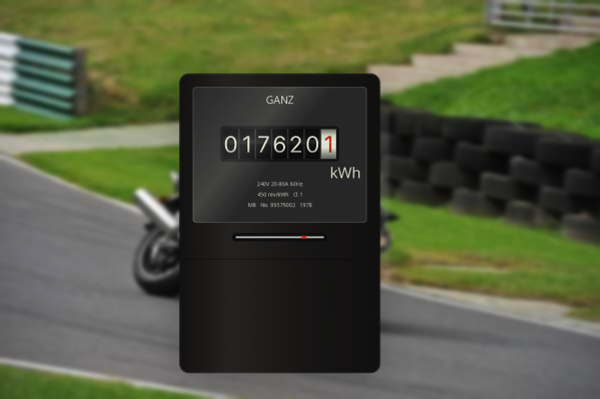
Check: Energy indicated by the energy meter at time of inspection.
17620.1 kWh
